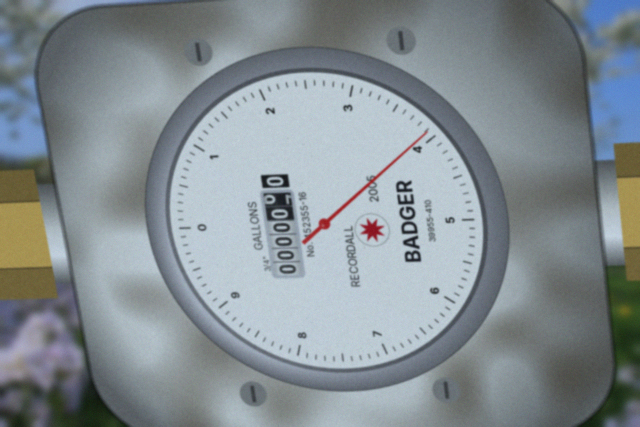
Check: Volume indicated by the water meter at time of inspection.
63.9 gal
